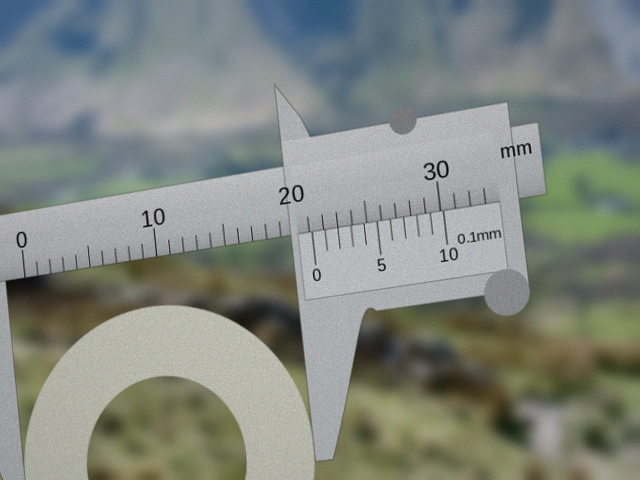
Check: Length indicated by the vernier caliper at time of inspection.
21.2 mm
